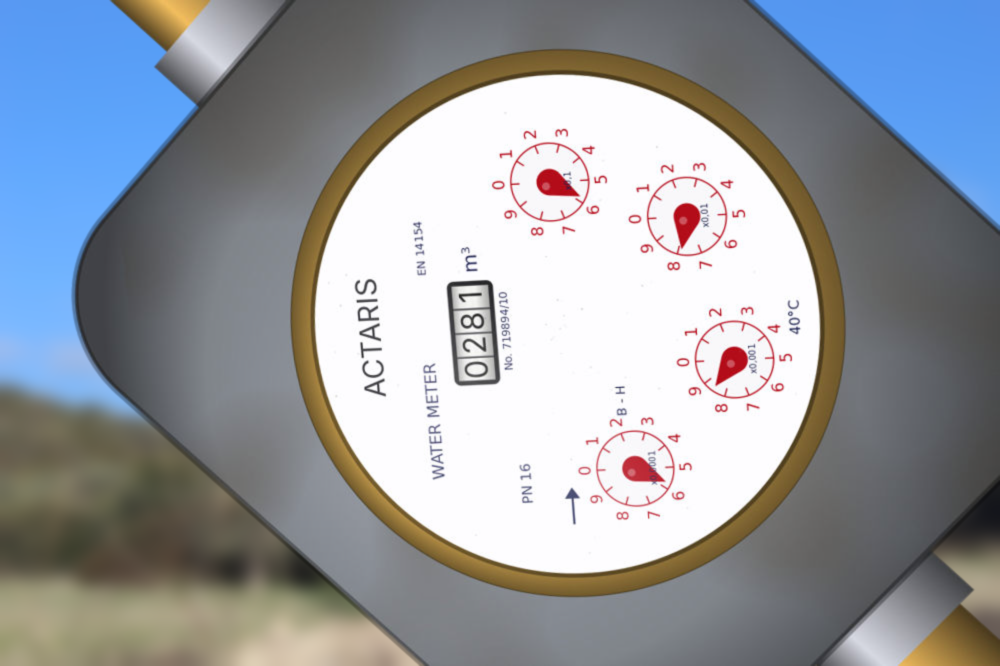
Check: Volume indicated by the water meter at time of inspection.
281.5785 m³
